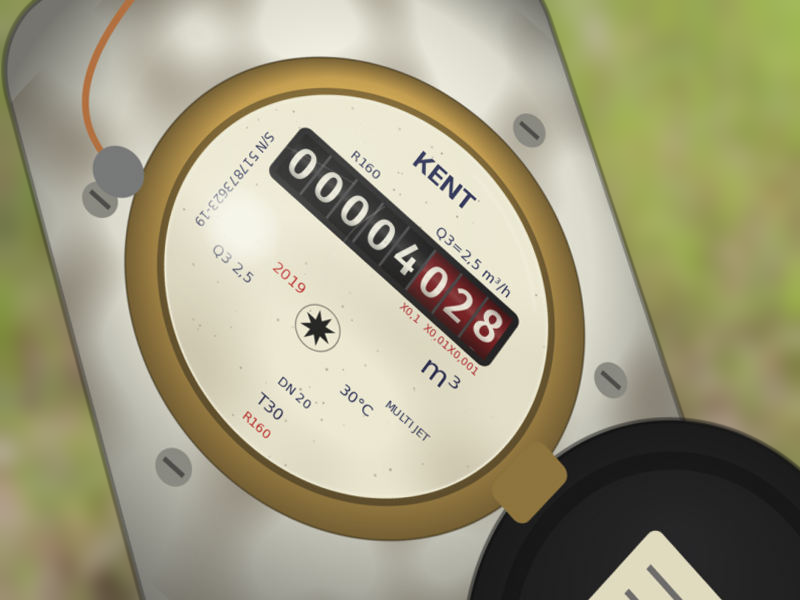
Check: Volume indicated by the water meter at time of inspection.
4.028 m³
